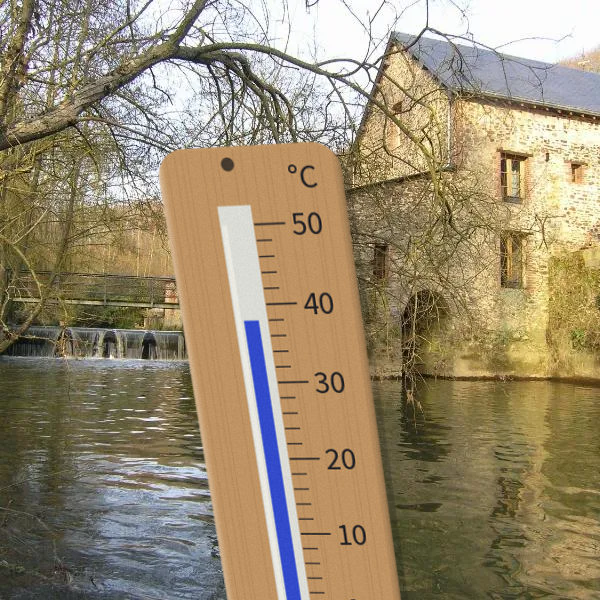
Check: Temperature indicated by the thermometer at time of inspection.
38 °C
